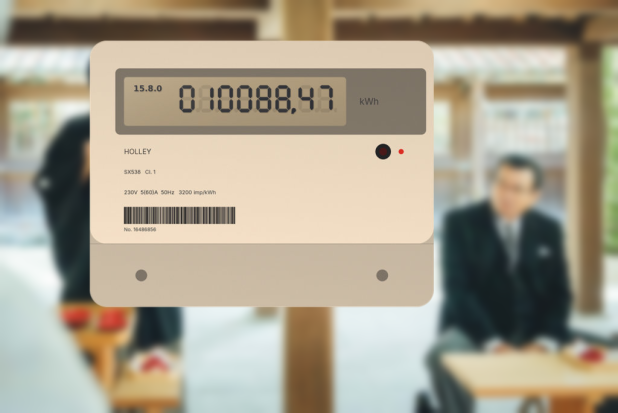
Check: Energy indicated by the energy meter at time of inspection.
10088.47 kWh
